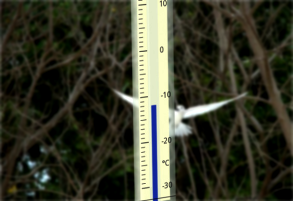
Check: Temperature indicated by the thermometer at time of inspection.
-12 °C
